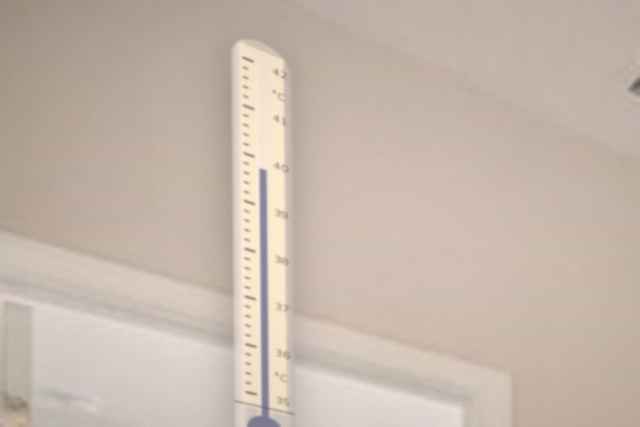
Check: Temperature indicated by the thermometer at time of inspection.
39.8 °C
